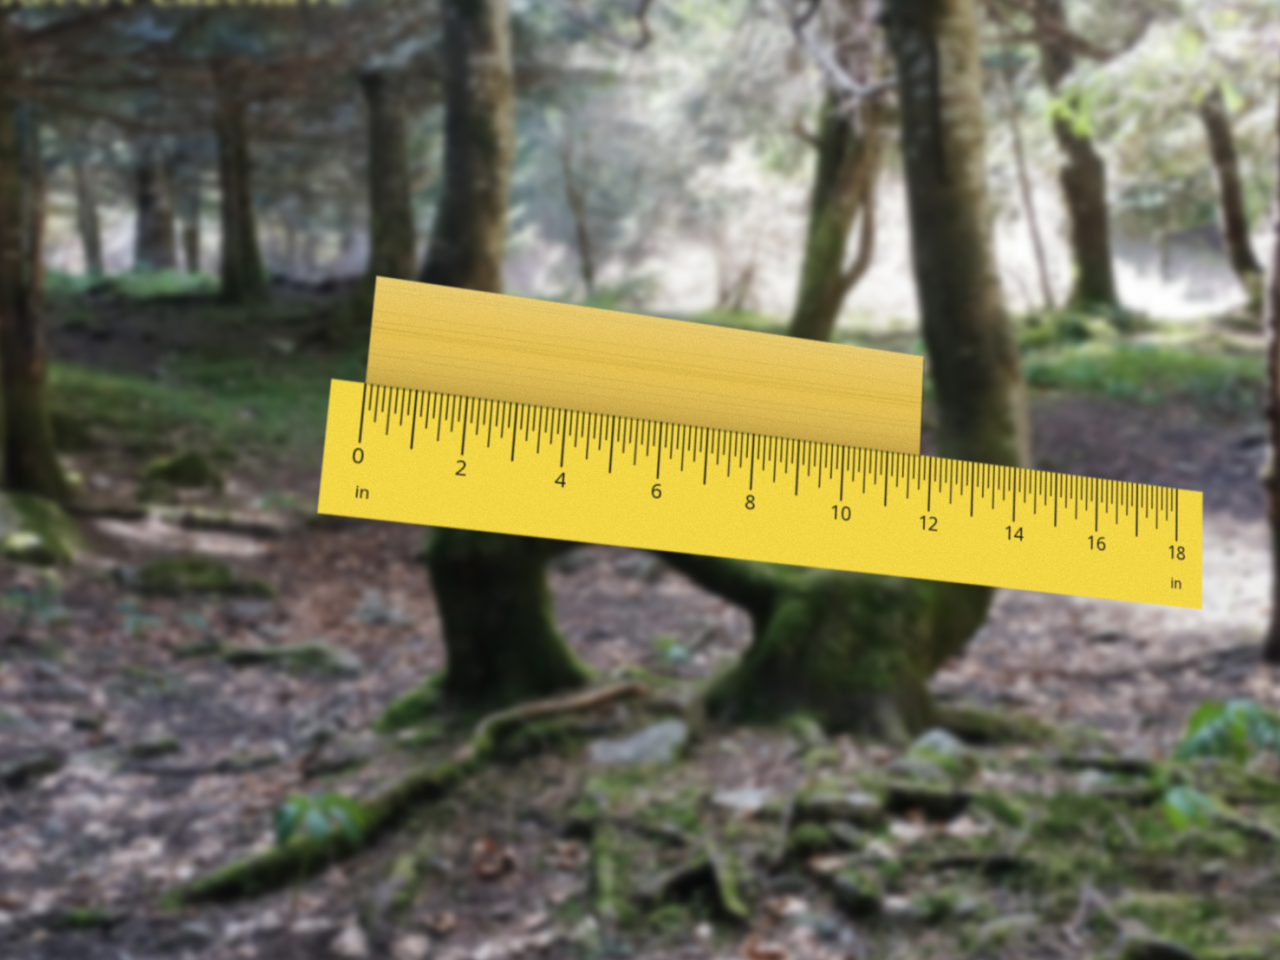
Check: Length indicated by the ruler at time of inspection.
11.75 in
